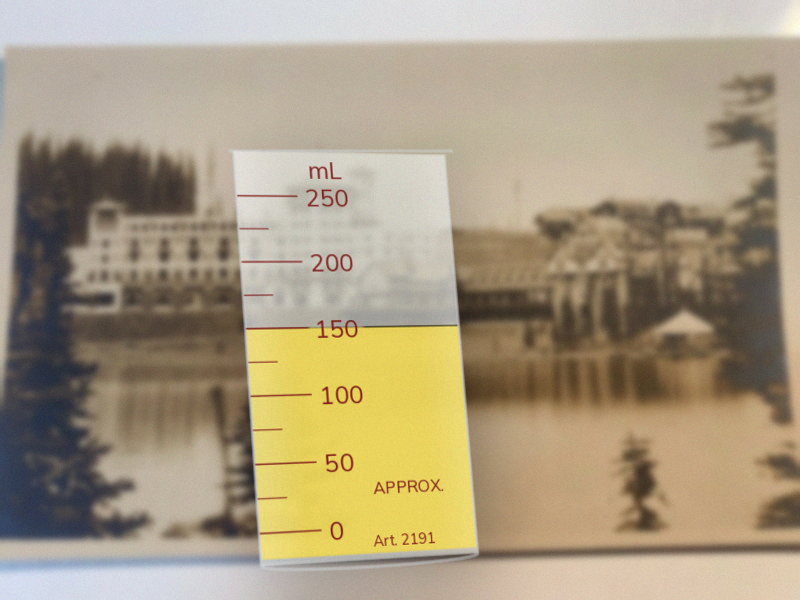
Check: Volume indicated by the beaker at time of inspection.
150 mL
